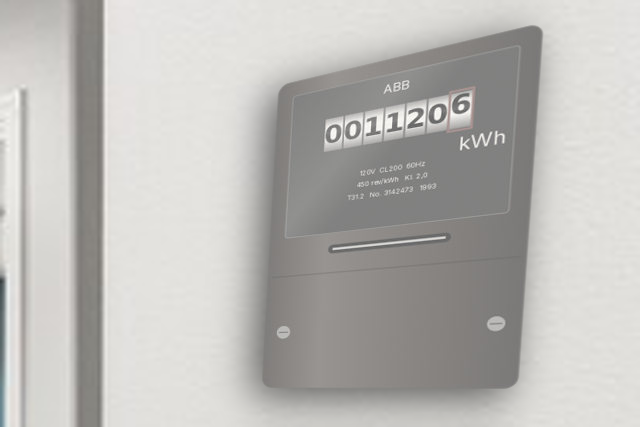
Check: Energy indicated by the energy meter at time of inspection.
1120.6 kWh
